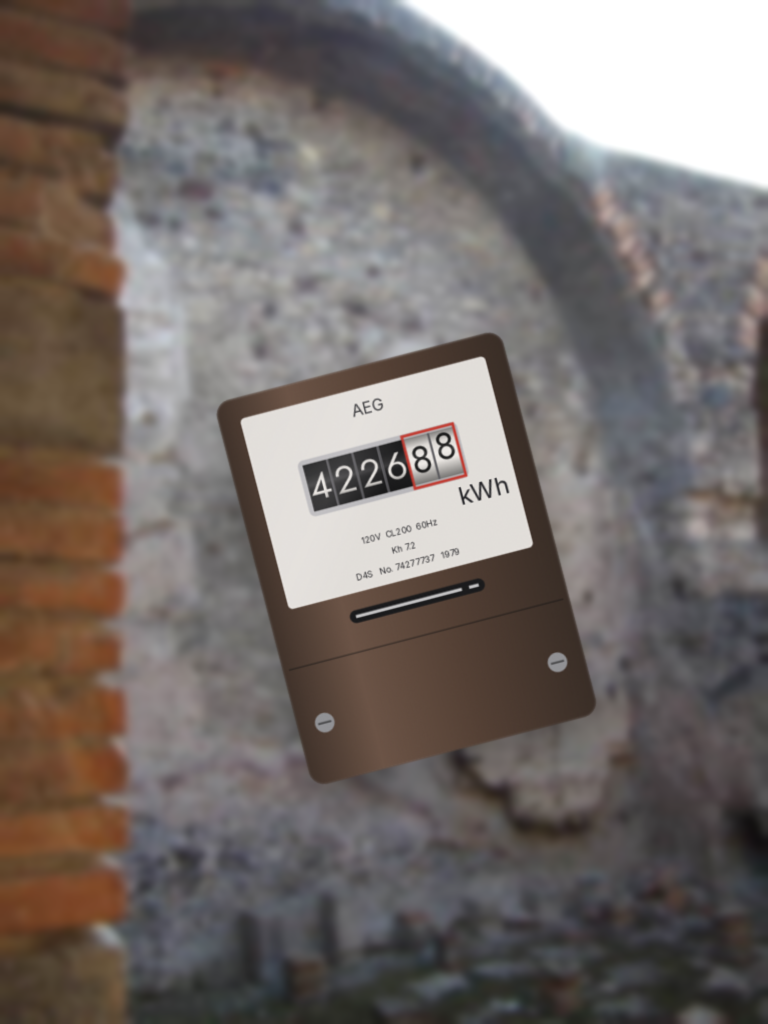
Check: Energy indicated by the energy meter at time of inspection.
4226.88 kWh
